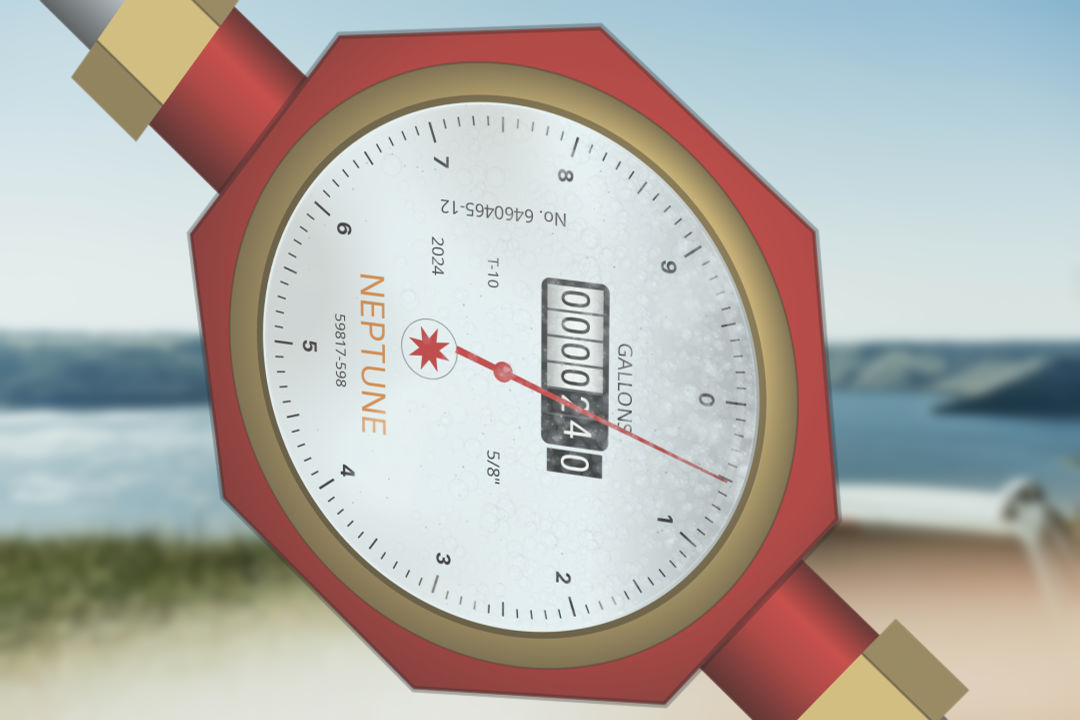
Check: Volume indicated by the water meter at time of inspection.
240.5 gal
